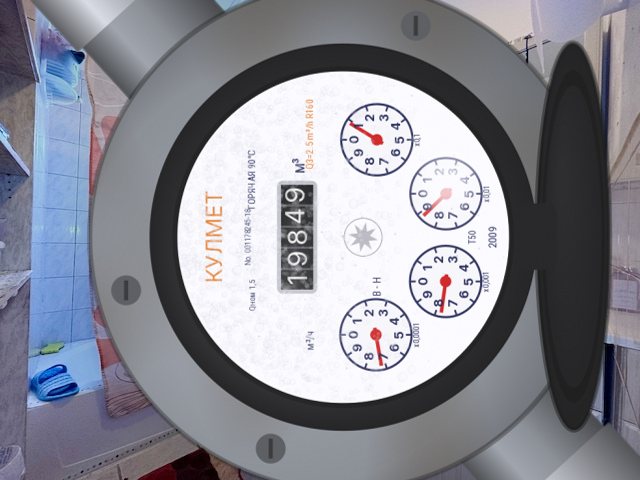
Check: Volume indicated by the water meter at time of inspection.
19849.0877 m³
